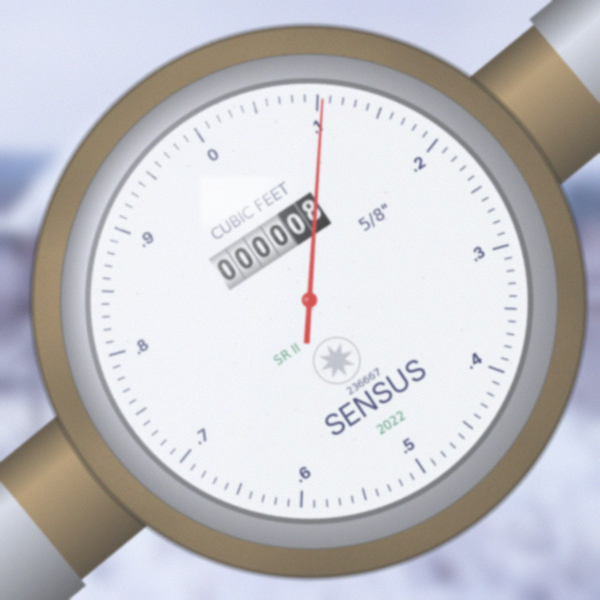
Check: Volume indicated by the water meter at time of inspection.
8.10 ft³
